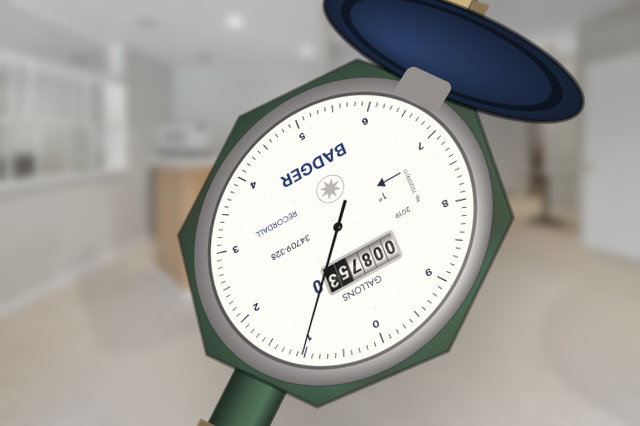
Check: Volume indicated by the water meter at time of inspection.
87531.0 gal
